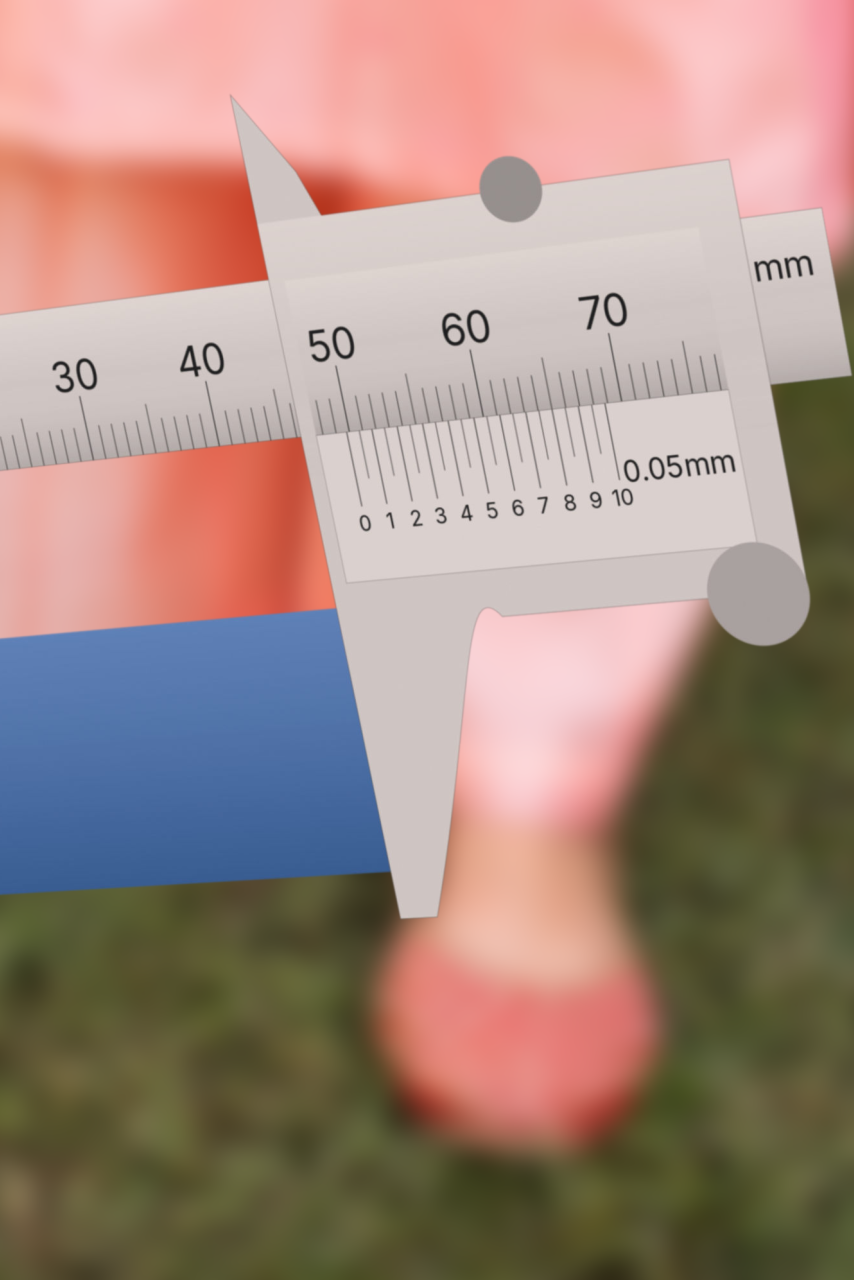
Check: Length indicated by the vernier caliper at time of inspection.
49.8 mm
